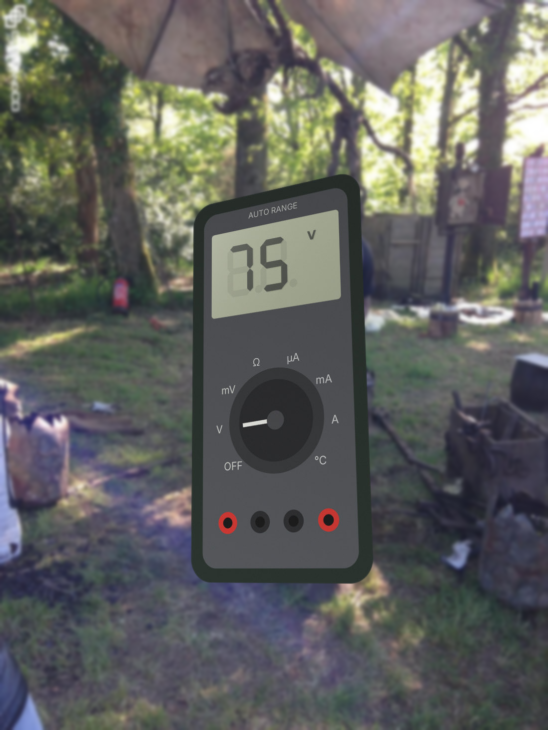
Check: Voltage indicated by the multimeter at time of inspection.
75 V
